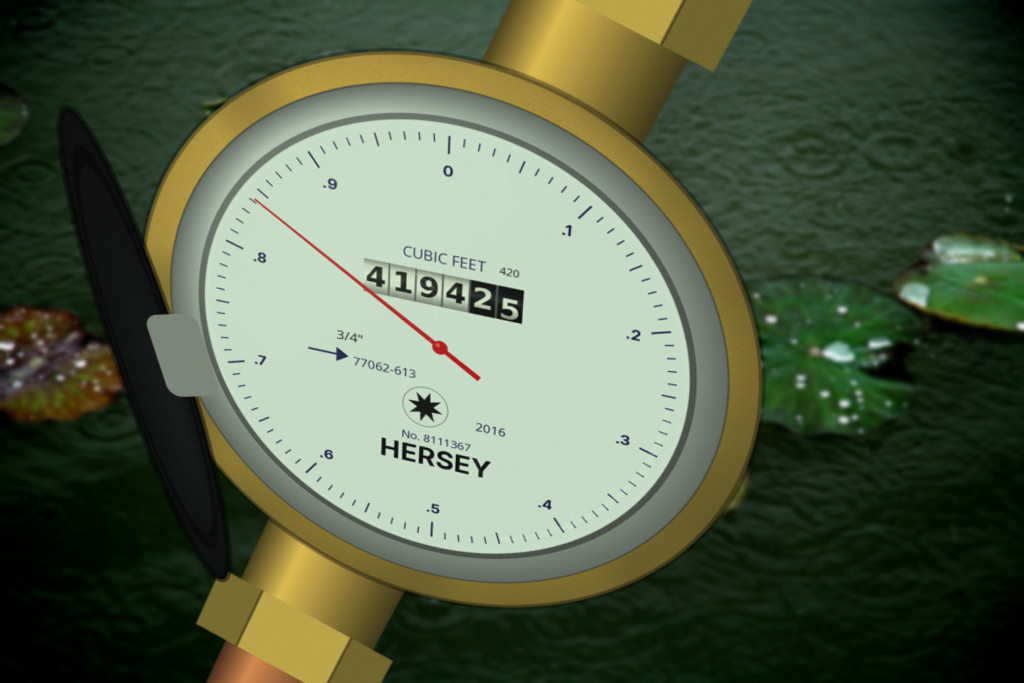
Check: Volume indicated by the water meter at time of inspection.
419424.84 ft³
